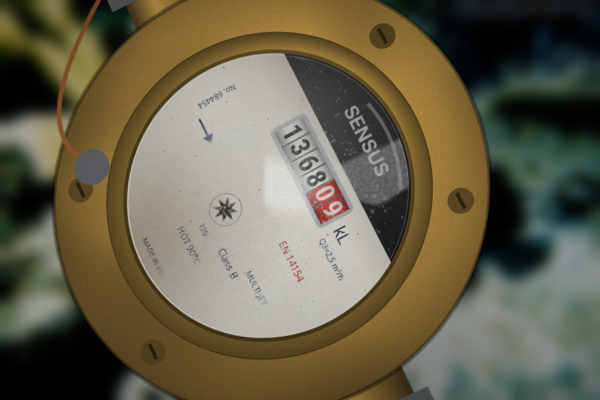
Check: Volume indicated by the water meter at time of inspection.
1368.09 kL
